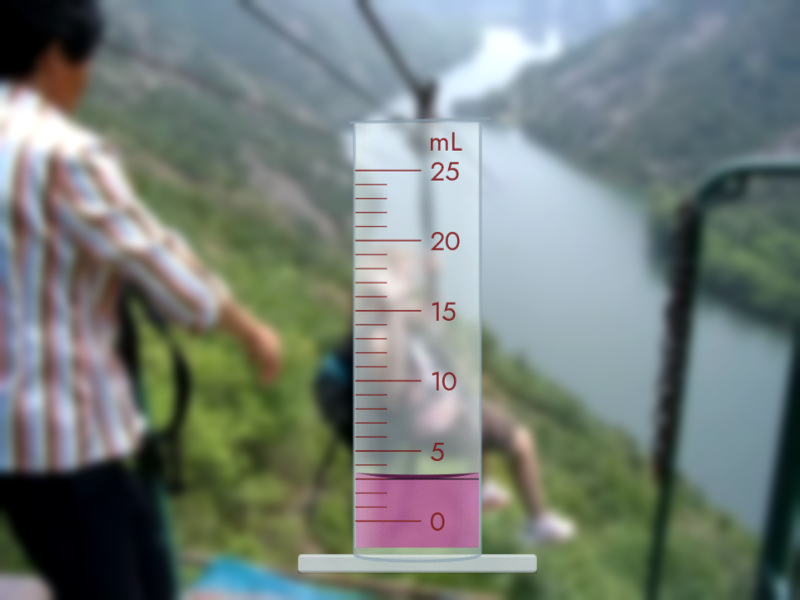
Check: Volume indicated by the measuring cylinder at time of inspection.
3 mL
